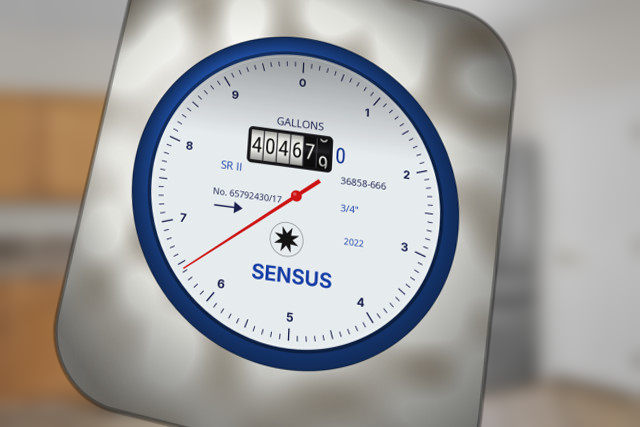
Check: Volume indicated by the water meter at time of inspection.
4046786.4 gal
